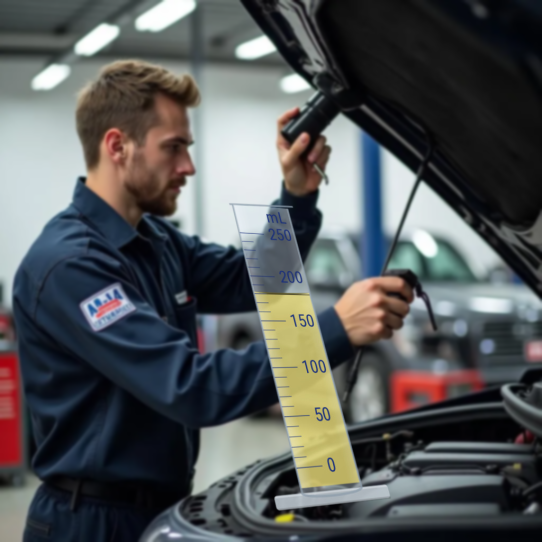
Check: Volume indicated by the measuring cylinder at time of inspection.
180 mL
